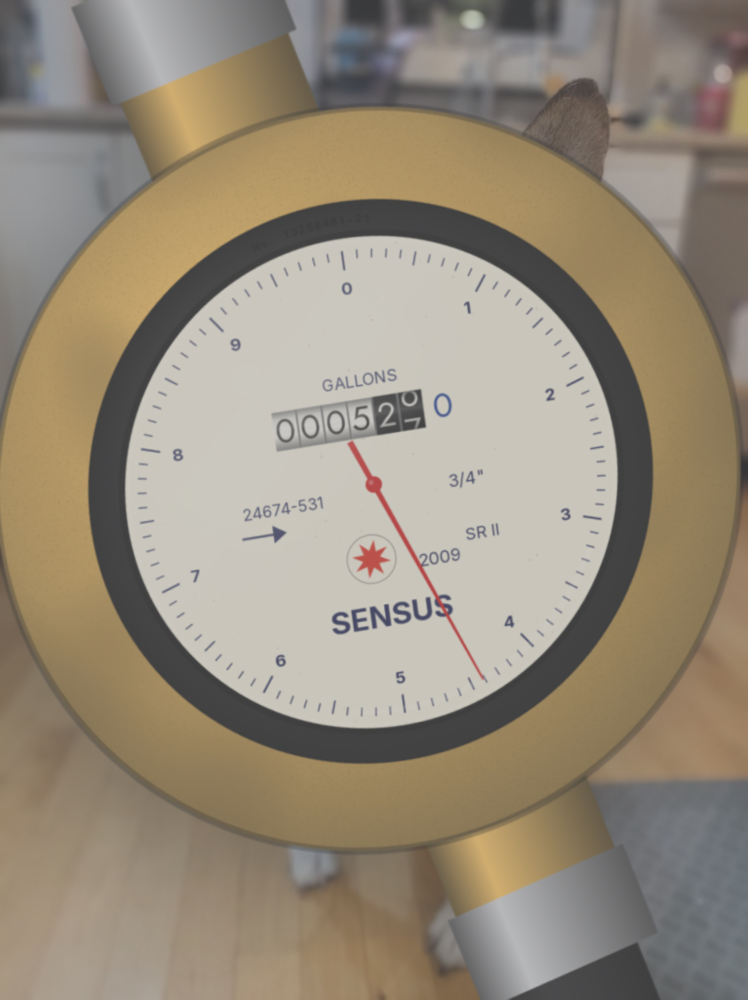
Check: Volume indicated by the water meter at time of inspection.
5264.4 gal
